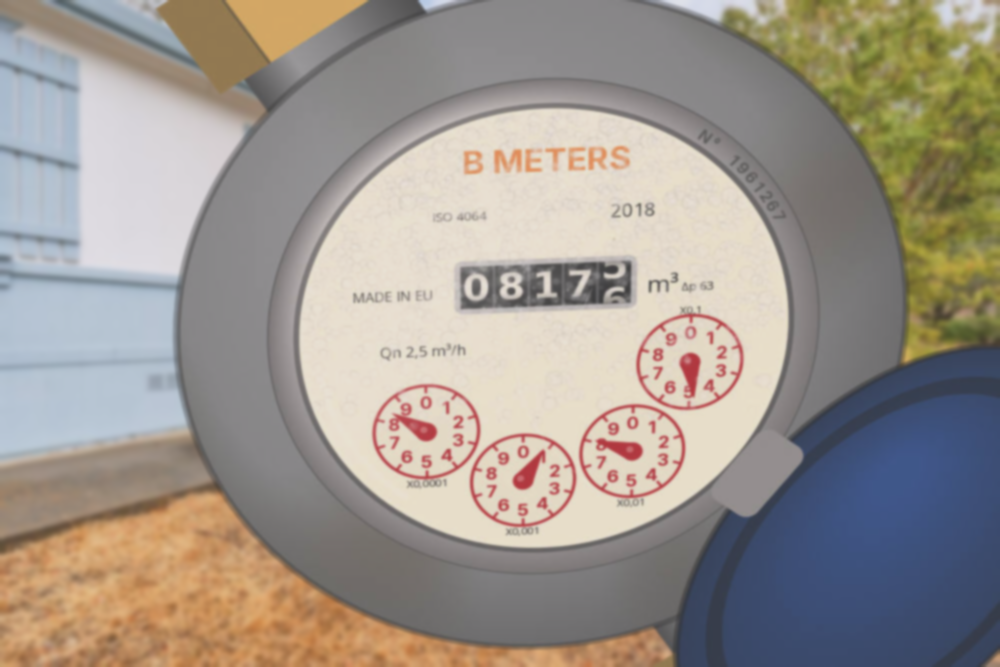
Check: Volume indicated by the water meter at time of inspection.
8175.4808 m³
